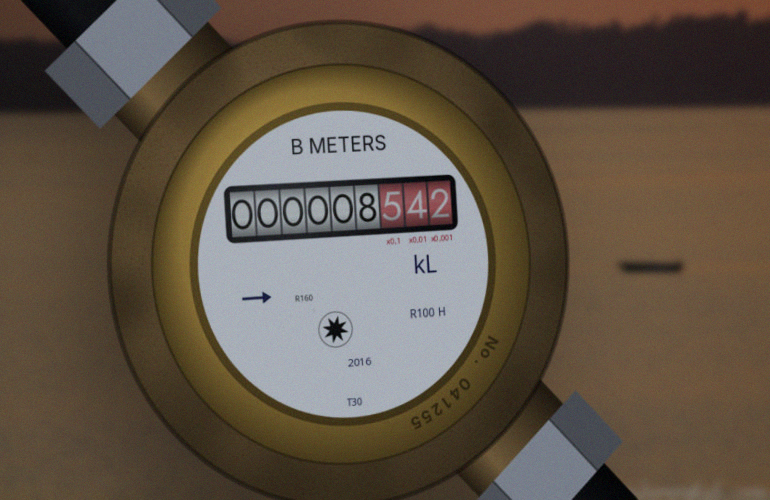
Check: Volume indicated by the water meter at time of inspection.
8.542 kL
